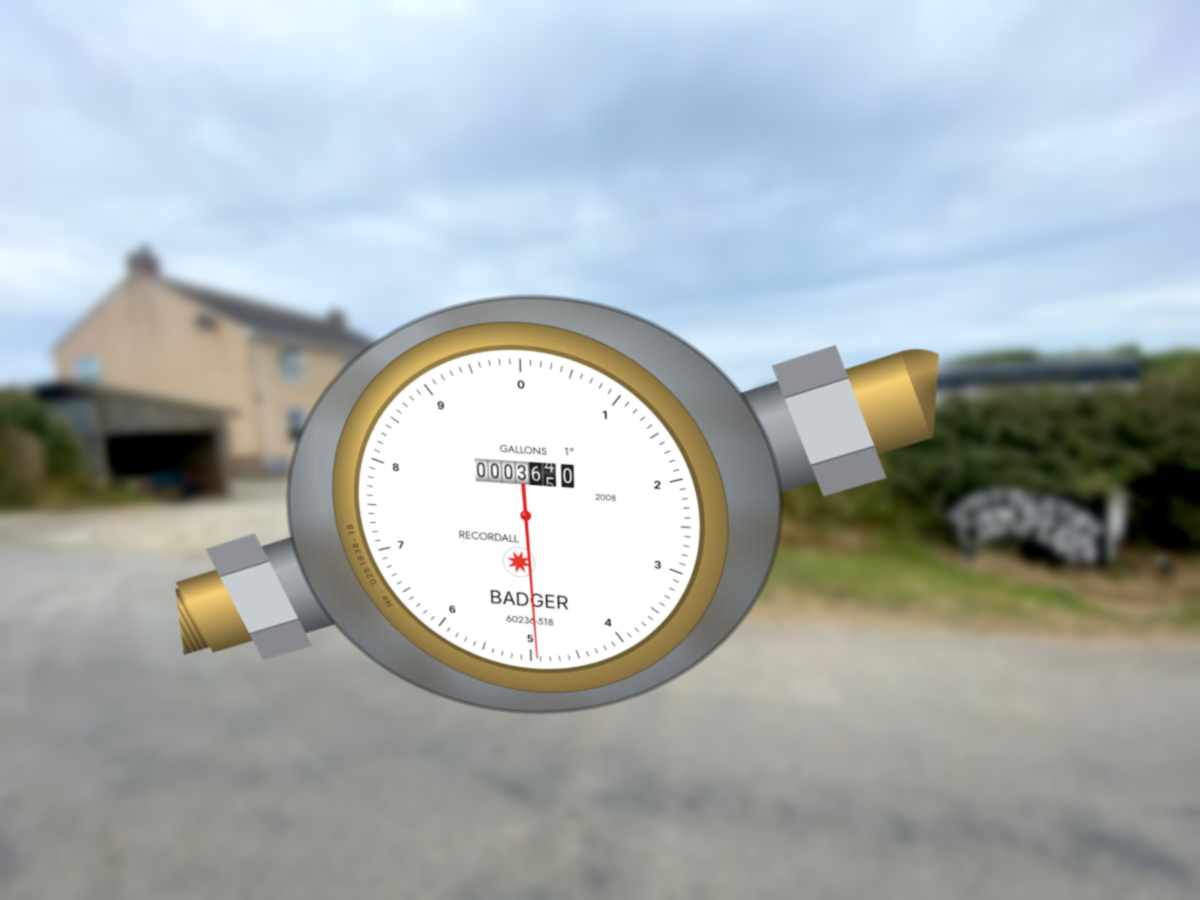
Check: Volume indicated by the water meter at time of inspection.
3644.9 gal
